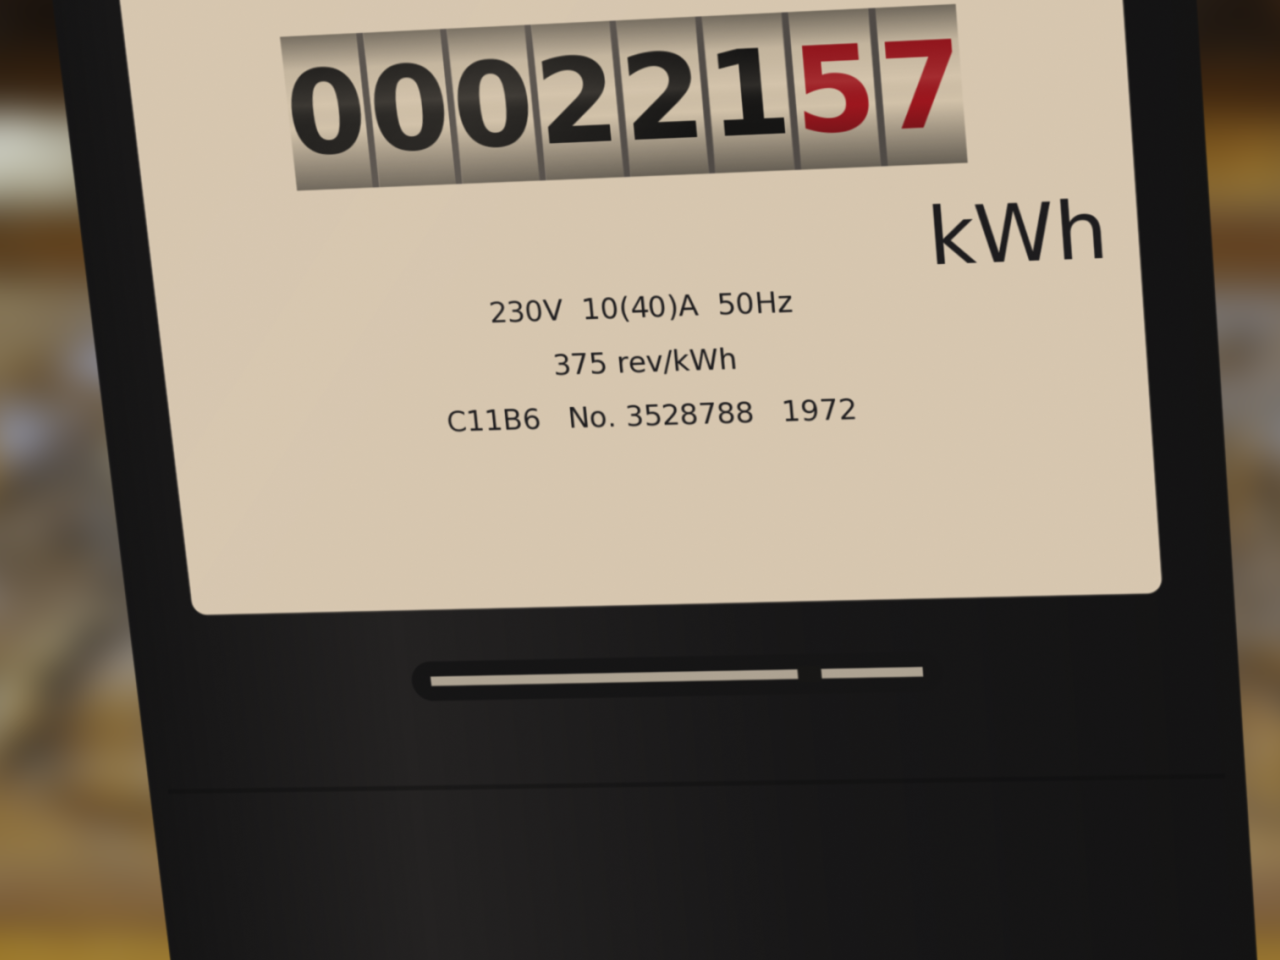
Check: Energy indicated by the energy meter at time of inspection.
221.57 kWh
